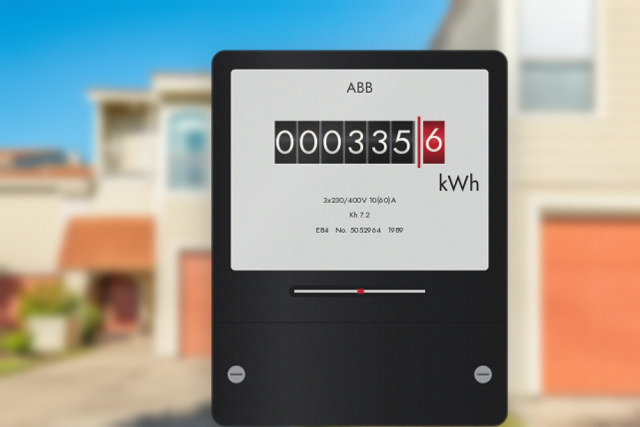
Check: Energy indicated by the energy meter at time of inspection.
335.6 kWh
